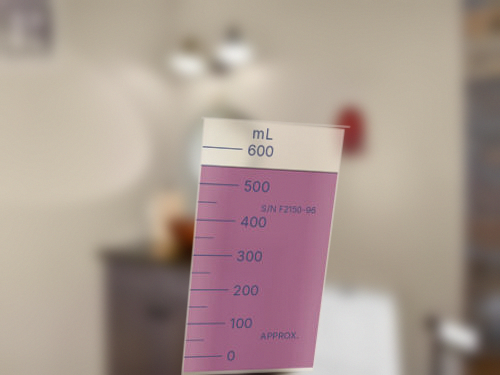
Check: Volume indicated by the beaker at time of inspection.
550 mL
